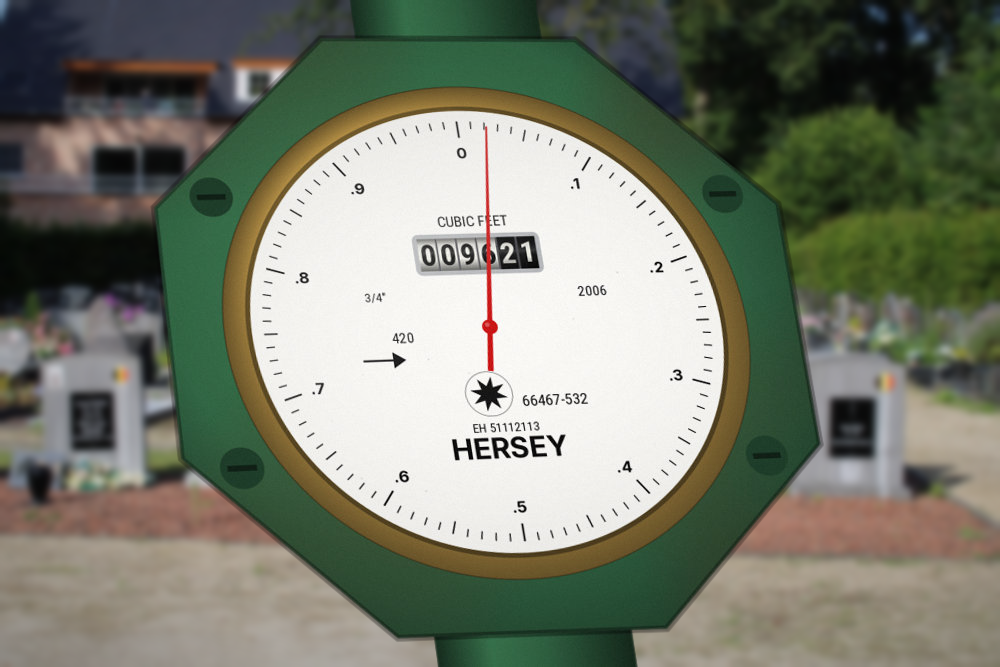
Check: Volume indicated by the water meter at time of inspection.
9621.02 ft³
